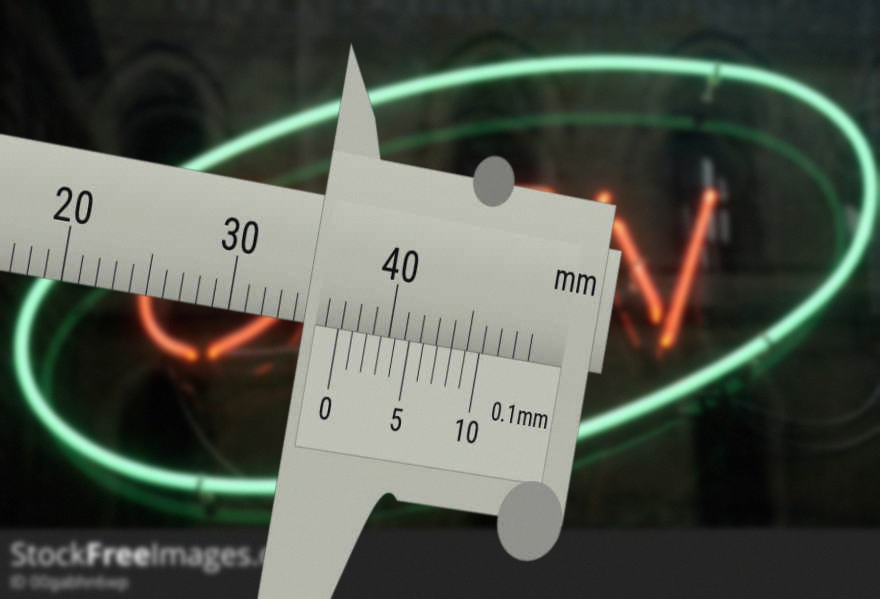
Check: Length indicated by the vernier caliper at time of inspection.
36.8 mm
